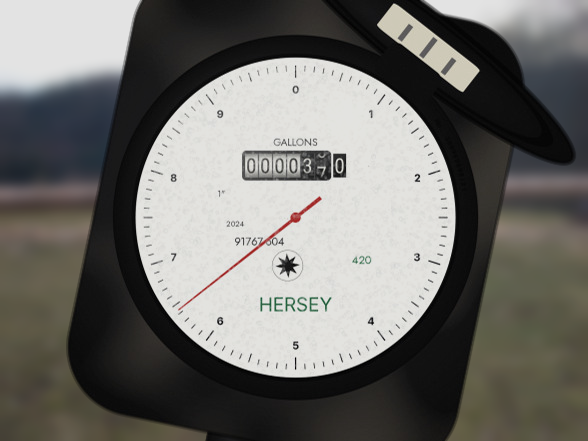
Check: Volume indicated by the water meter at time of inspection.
366.4 gal
